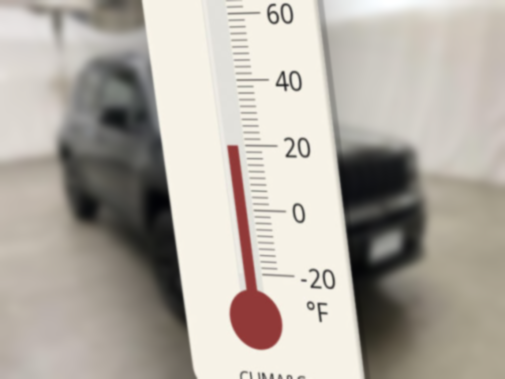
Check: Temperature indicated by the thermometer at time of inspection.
20 °F
